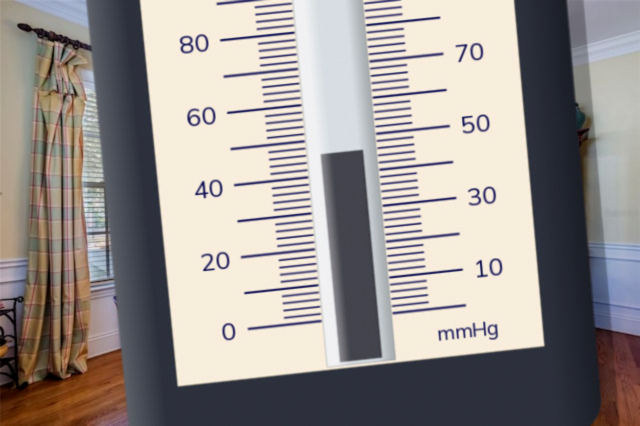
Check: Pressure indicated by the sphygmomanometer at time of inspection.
46 mmHg
